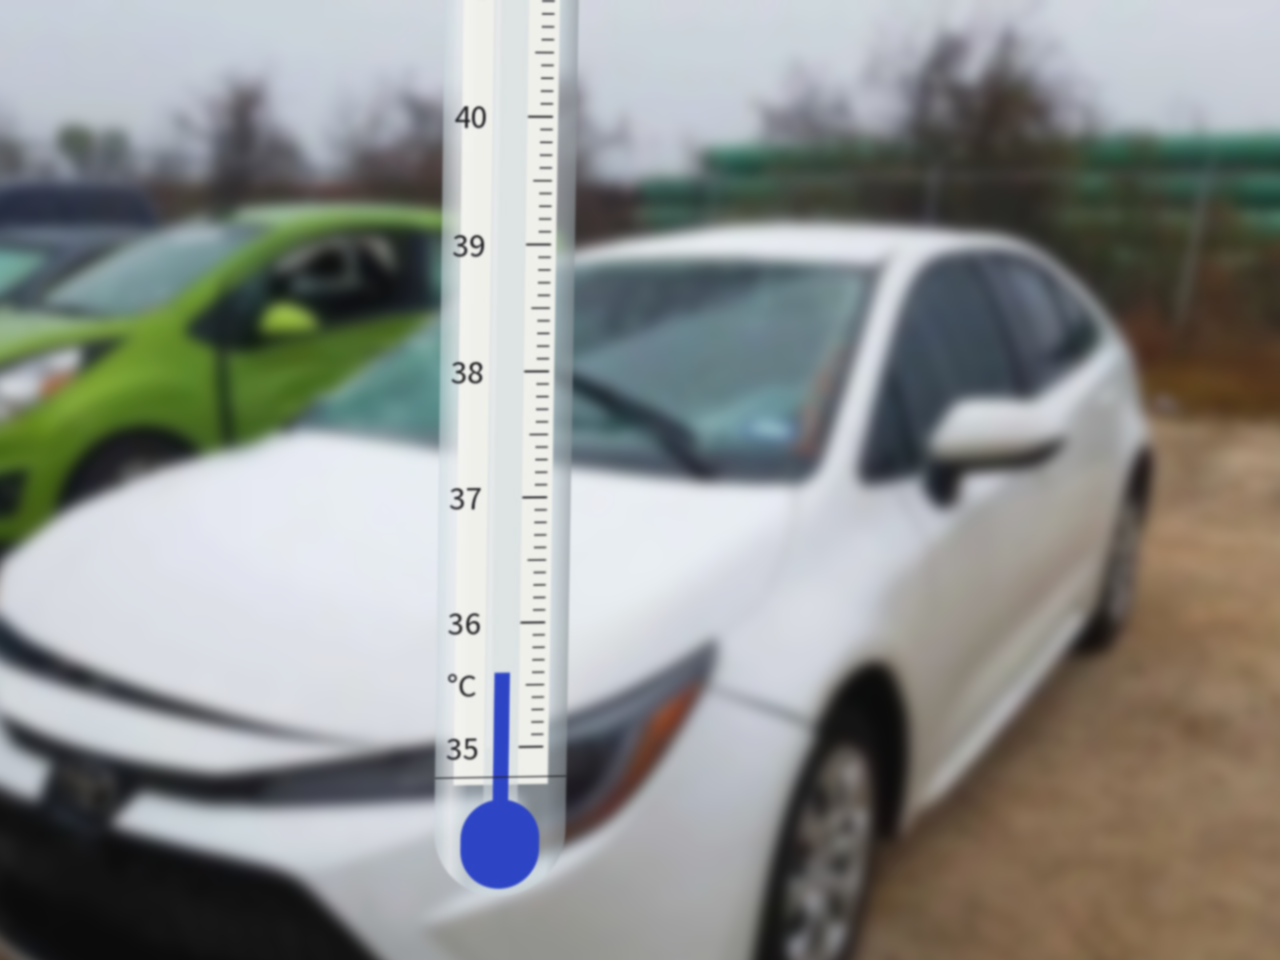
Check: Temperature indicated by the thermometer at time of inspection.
35.6 °C
